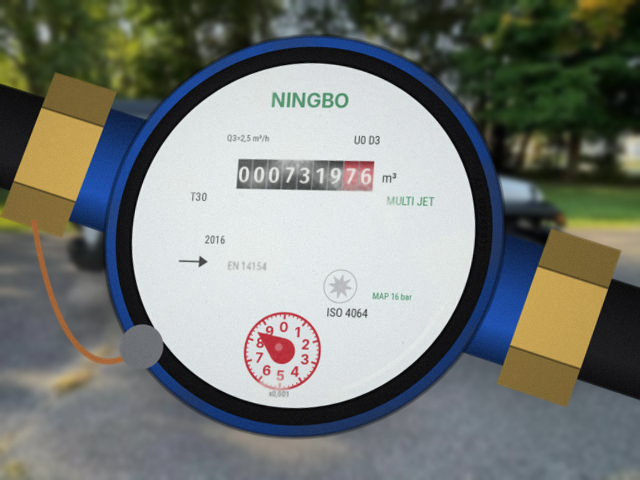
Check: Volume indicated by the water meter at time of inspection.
7319.768 m³
